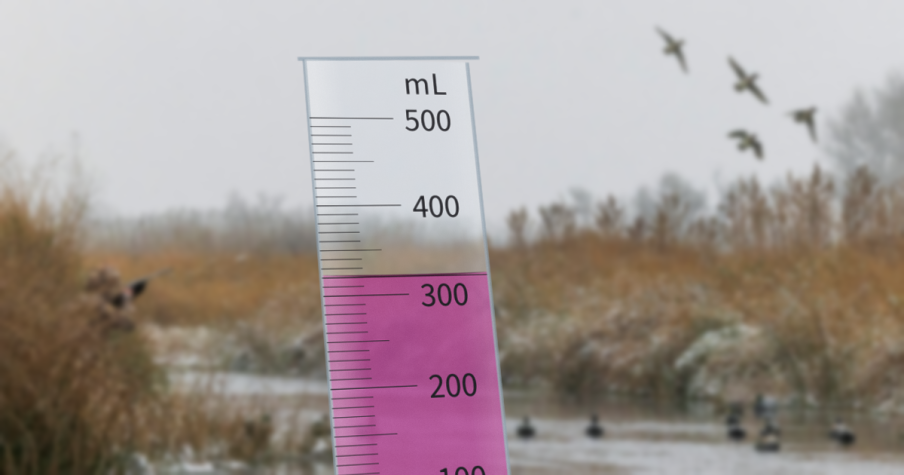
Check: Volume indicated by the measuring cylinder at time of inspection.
320 mL
